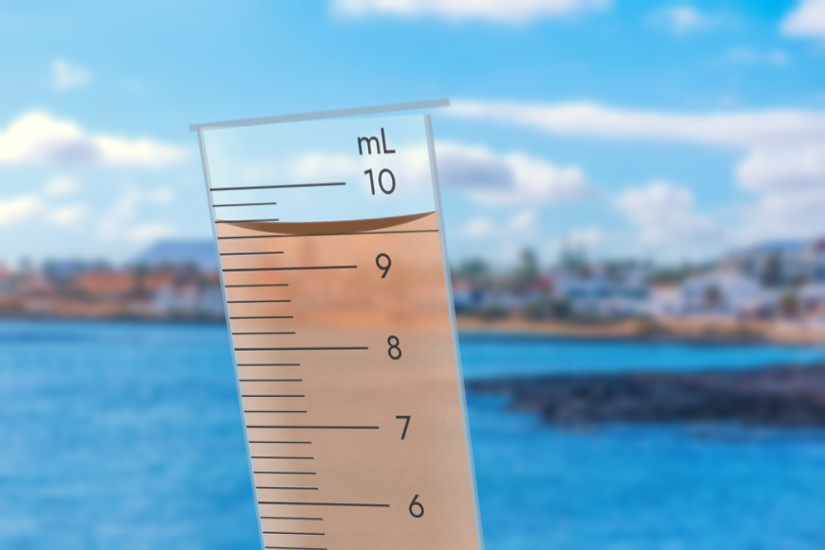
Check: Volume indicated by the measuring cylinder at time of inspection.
9.4 mL
